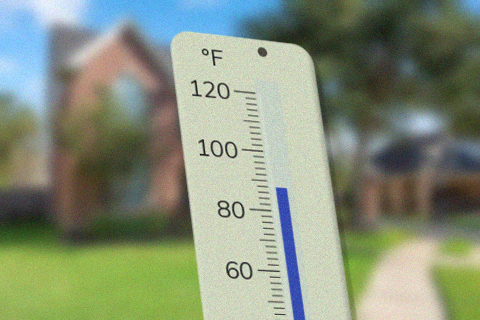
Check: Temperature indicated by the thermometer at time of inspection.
88 °F
